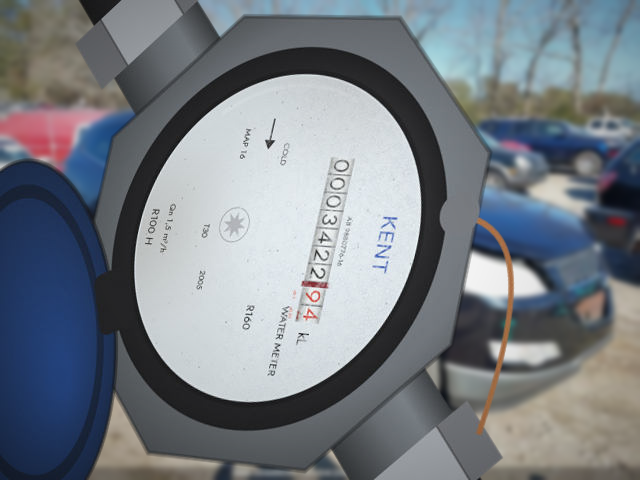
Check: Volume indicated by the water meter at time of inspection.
3422.94 kL
